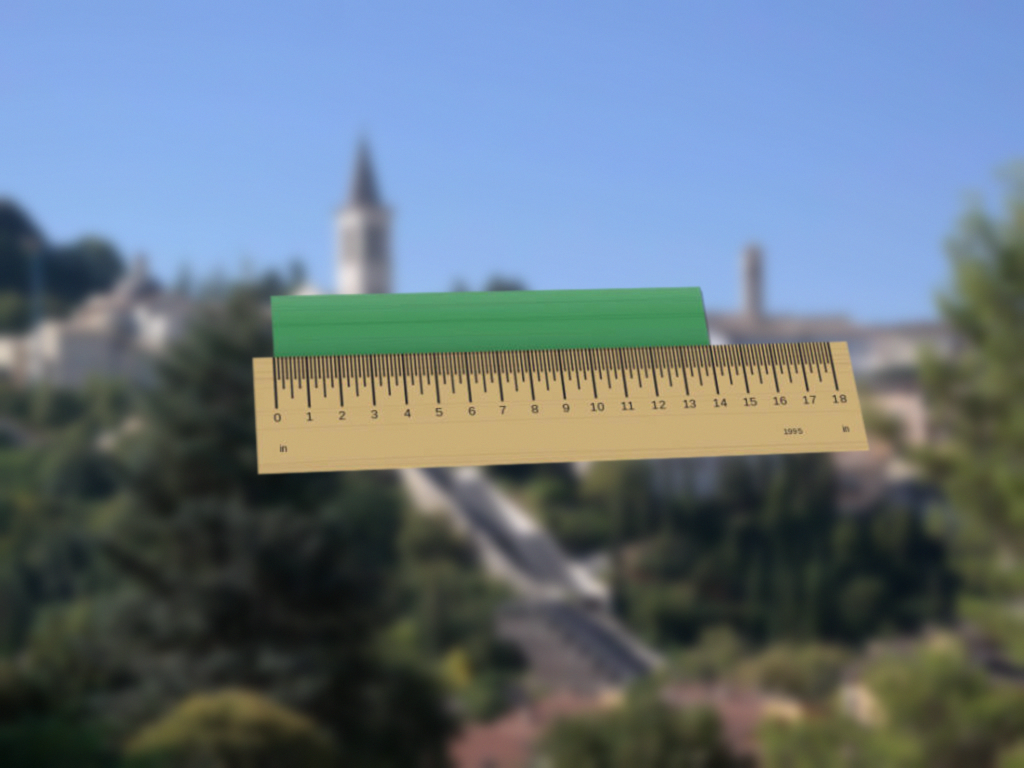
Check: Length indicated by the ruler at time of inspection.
14 in
